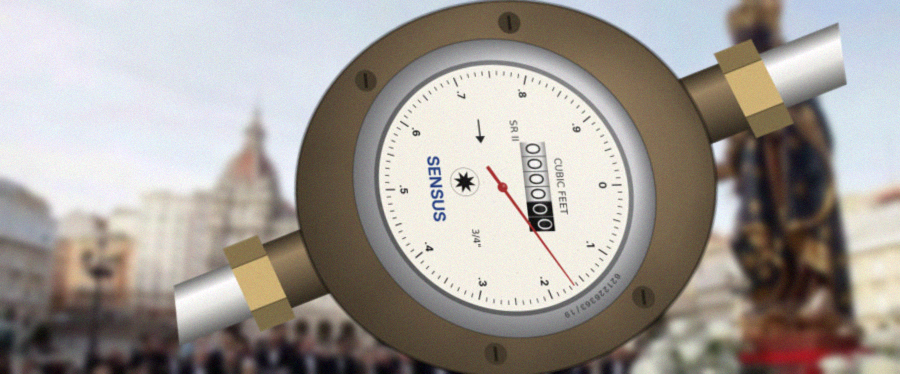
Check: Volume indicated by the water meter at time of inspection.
0.16 ft³
